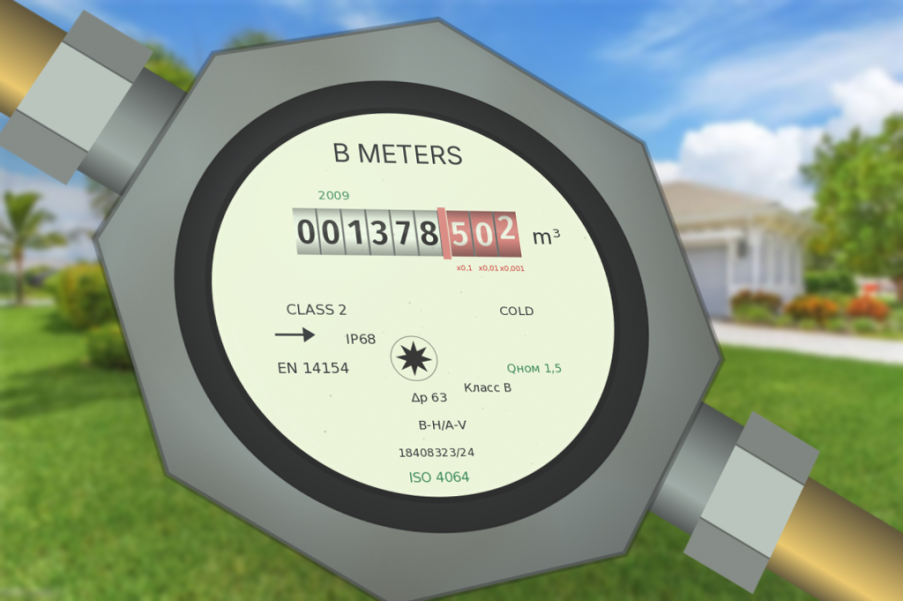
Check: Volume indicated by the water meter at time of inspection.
1378.502 m³
